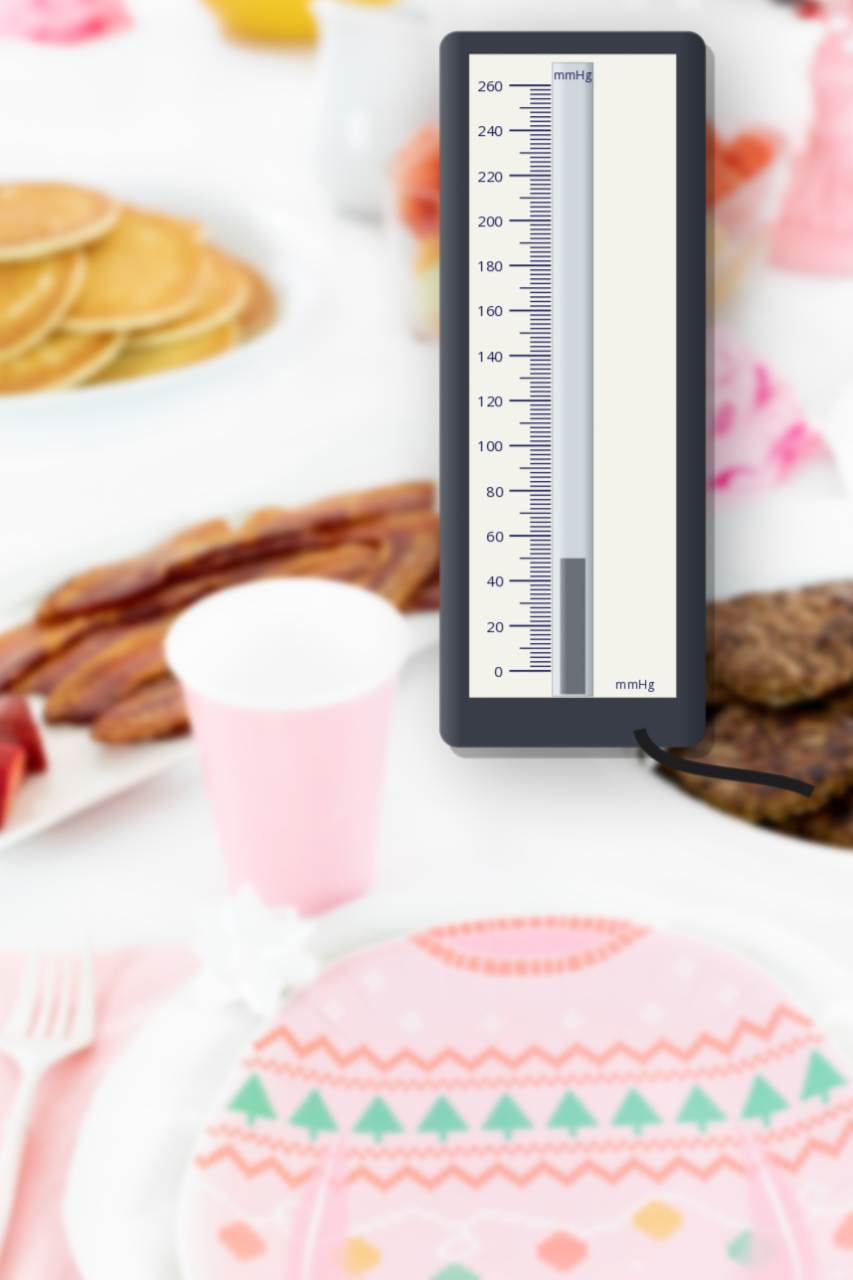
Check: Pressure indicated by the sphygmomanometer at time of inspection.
50 mmHg
